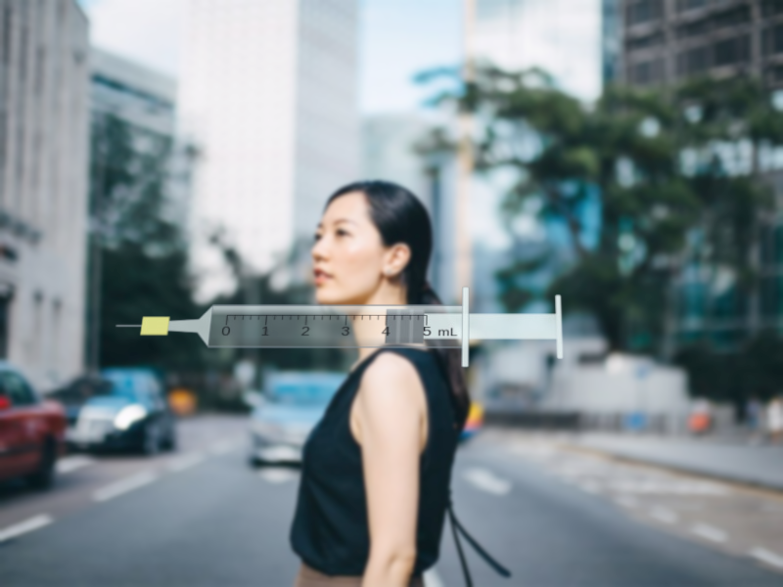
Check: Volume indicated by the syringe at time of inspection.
4 mL
